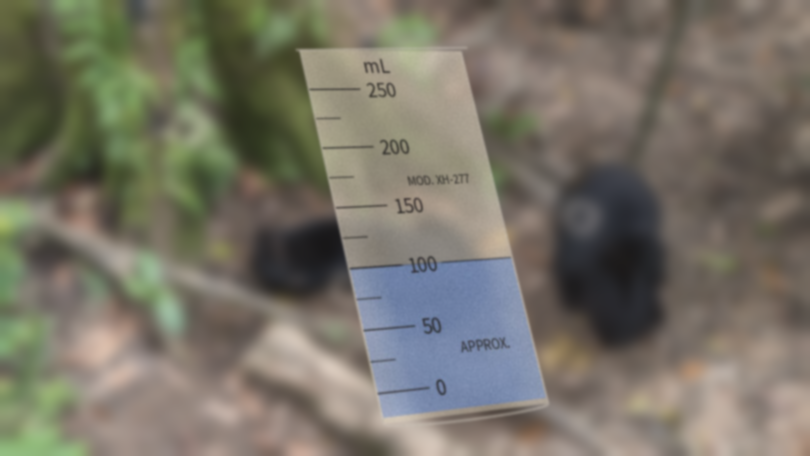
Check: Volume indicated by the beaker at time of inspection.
100 mL
